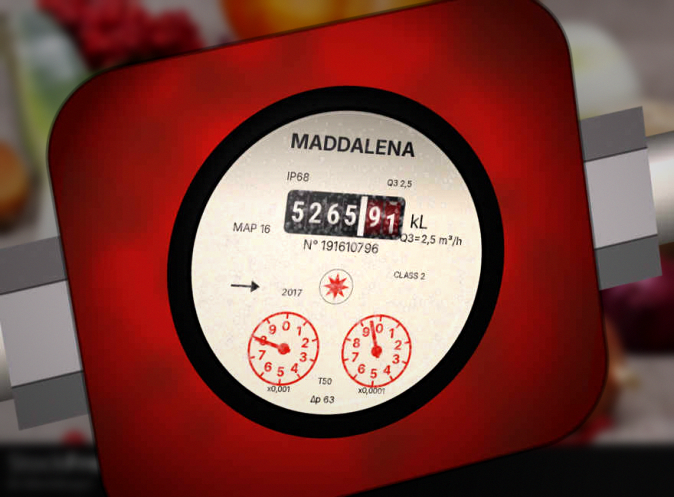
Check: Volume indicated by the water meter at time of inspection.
5265.9079 kL
